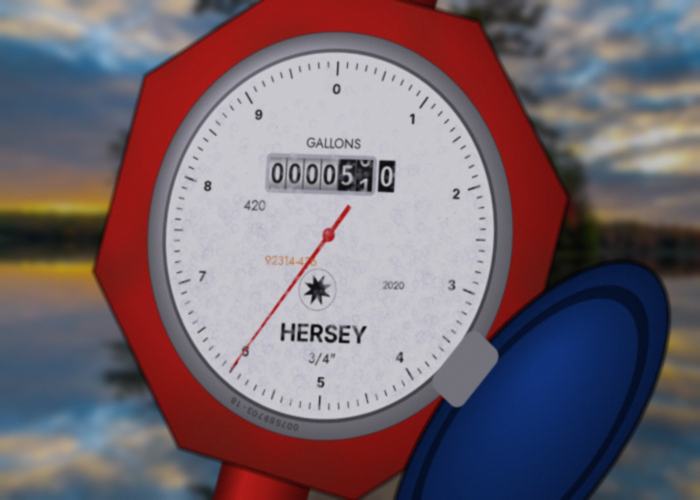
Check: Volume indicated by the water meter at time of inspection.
506.0 gal
